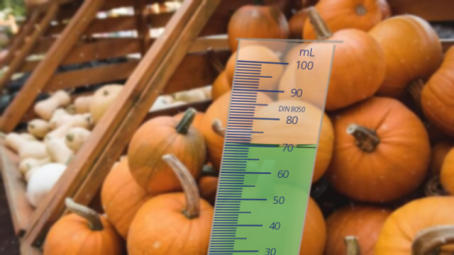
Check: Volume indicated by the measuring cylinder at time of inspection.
70 mL
